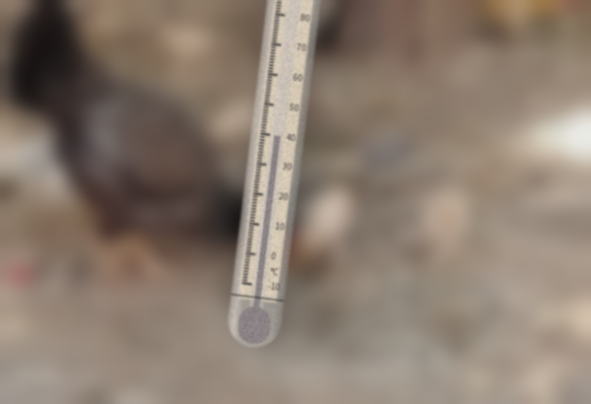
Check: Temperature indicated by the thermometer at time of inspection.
40 °C
